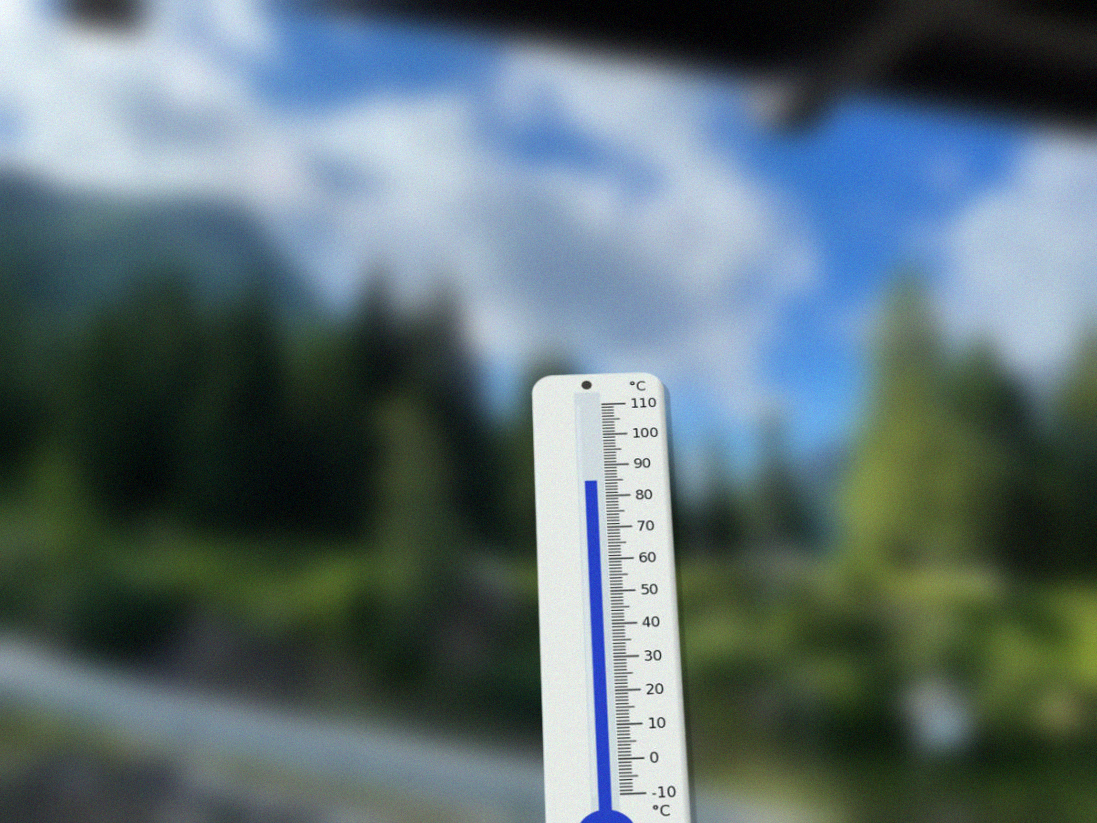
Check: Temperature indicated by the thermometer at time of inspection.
85 °C
